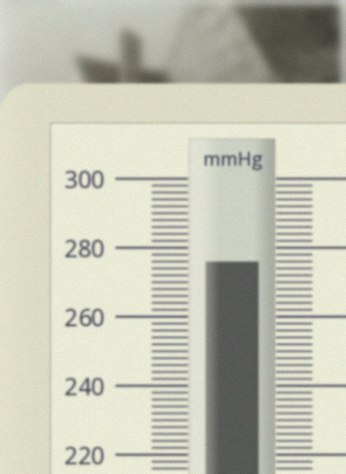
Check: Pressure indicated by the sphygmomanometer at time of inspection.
276 mmHg
